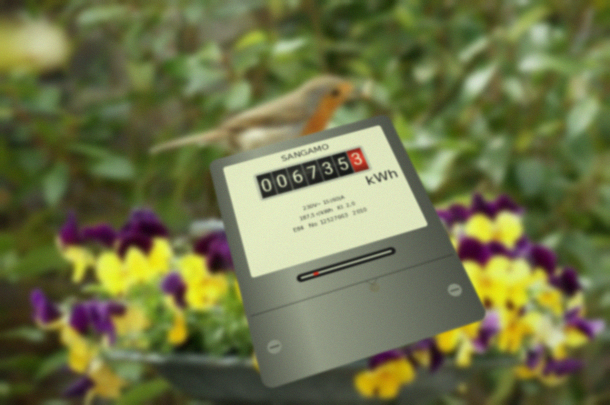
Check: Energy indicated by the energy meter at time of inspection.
6735.3 kWh
